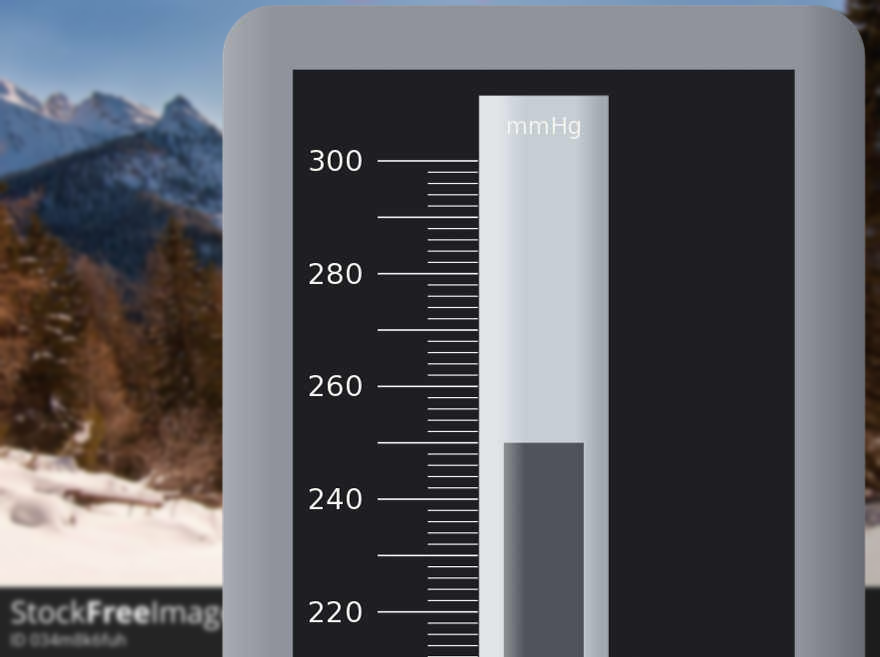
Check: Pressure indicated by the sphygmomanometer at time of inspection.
250 mmHg
